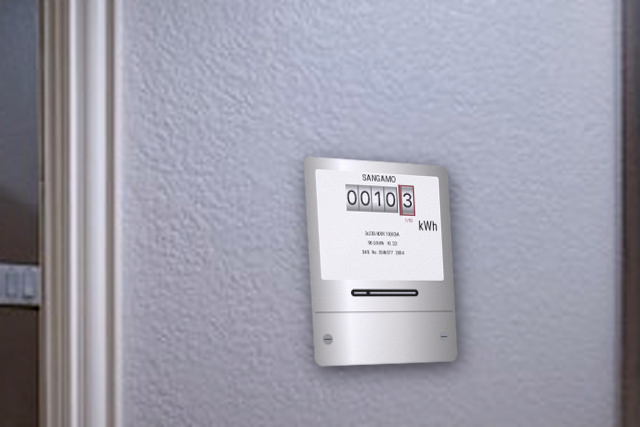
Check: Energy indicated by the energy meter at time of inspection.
10.3 kWh
